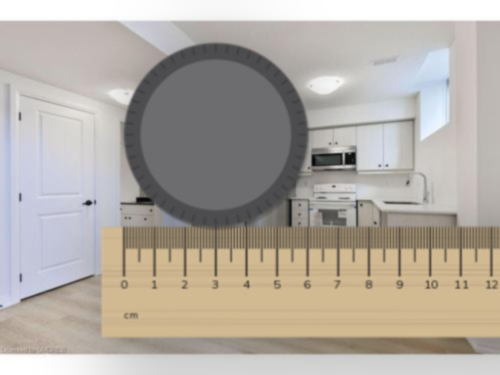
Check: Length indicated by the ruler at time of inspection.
6 cm
